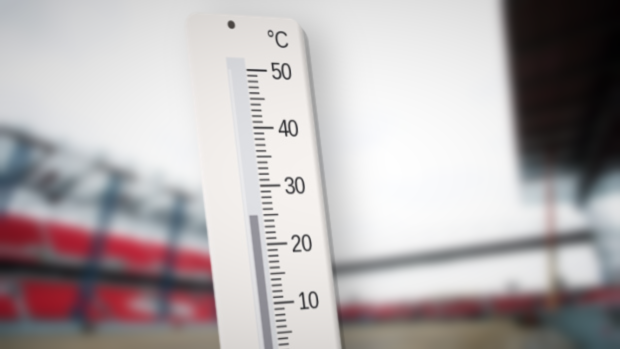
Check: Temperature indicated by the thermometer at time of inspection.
25 °C
